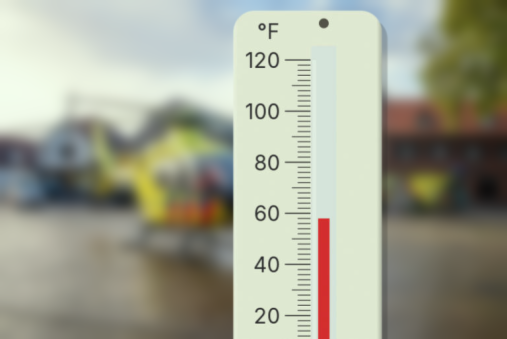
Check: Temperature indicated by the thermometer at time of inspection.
58 °F
